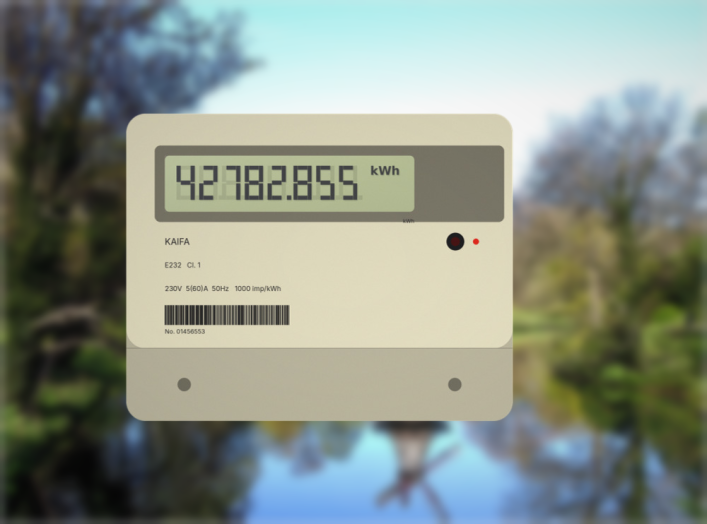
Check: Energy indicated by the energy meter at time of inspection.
42782.855 kWh
